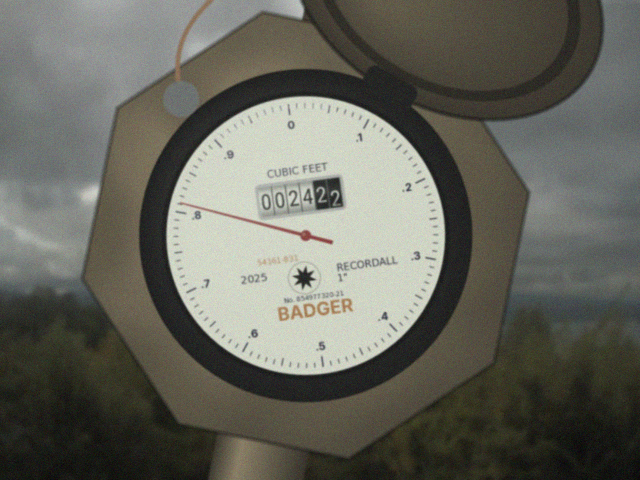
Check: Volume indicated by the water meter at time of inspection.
2421.81 ft³
